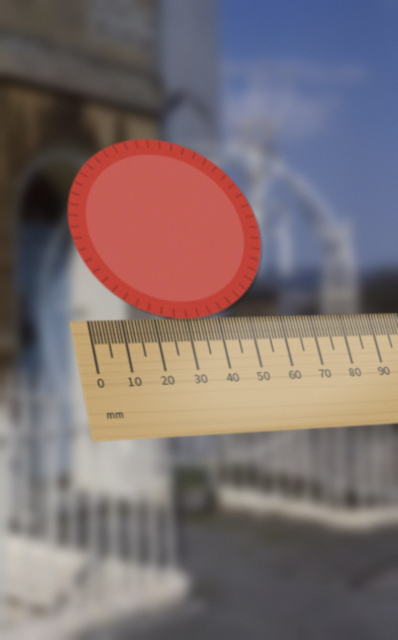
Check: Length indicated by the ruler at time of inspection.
60 mm
